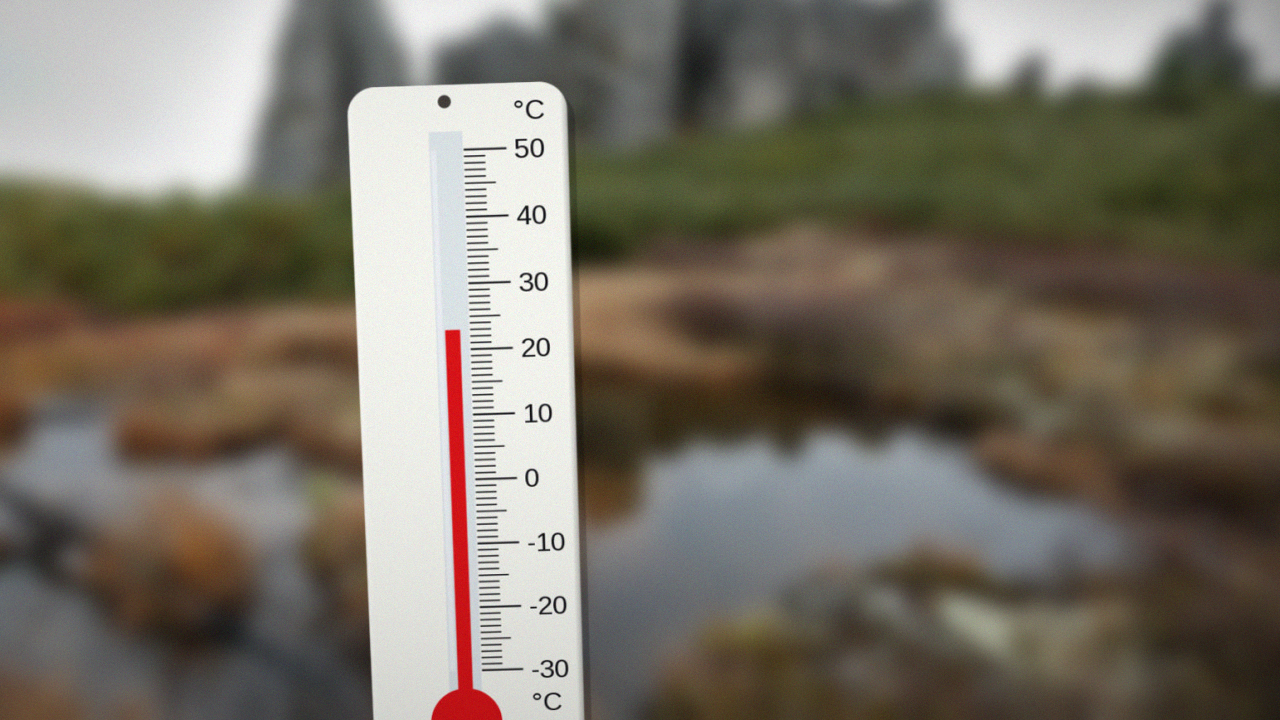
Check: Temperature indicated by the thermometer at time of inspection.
23 °C
